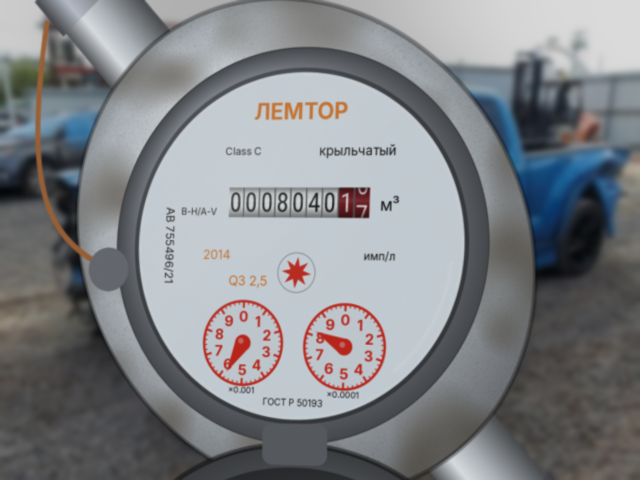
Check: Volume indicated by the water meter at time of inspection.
8040.1658 m³
